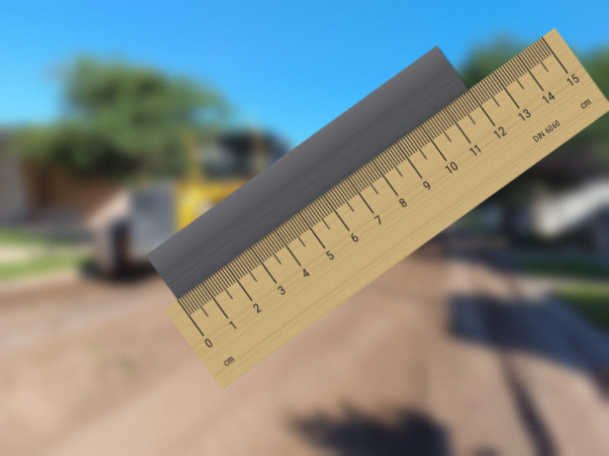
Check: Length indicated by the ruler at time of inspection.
12 cm
